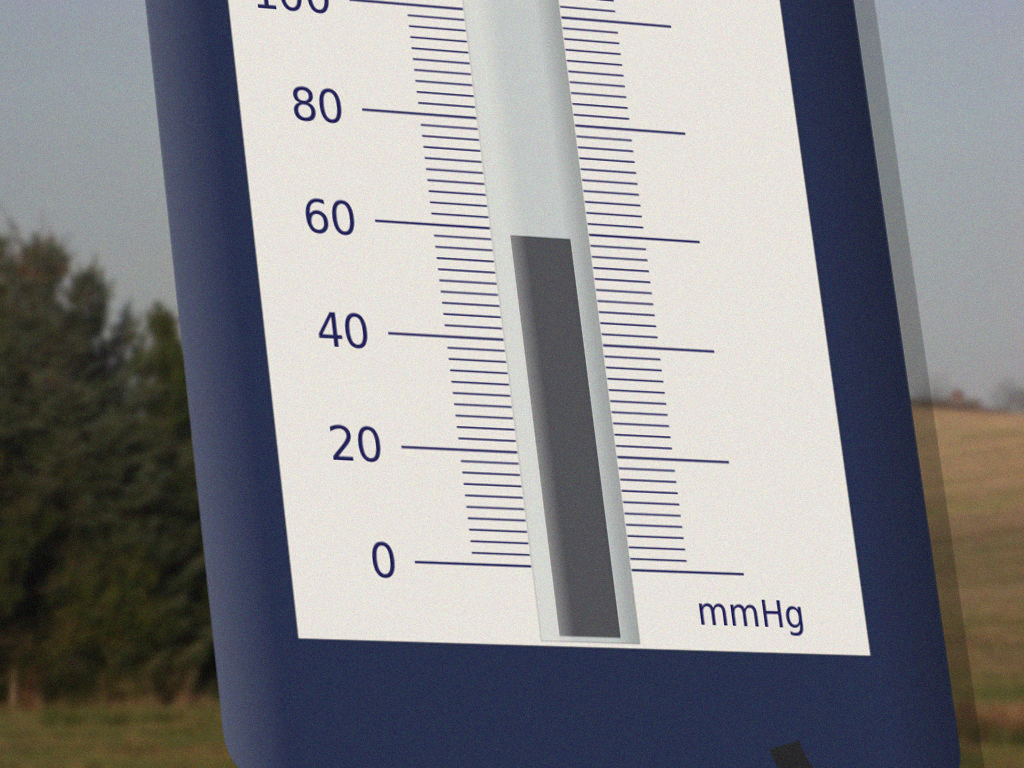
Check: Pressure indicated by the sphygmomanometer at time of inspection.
59 mmHg
